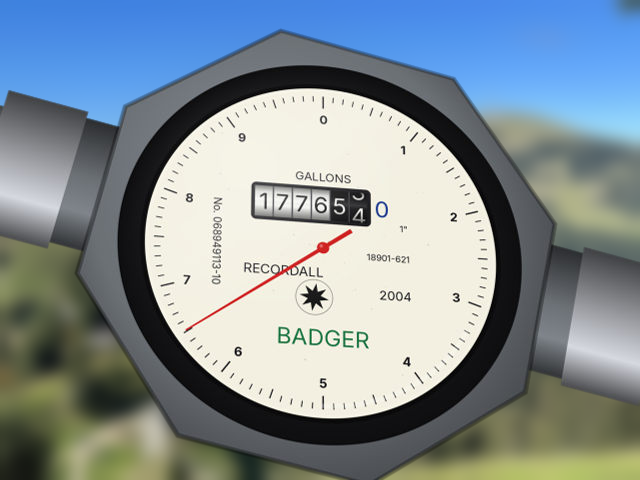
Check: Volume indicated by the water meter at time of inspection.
1776536.5 gal
